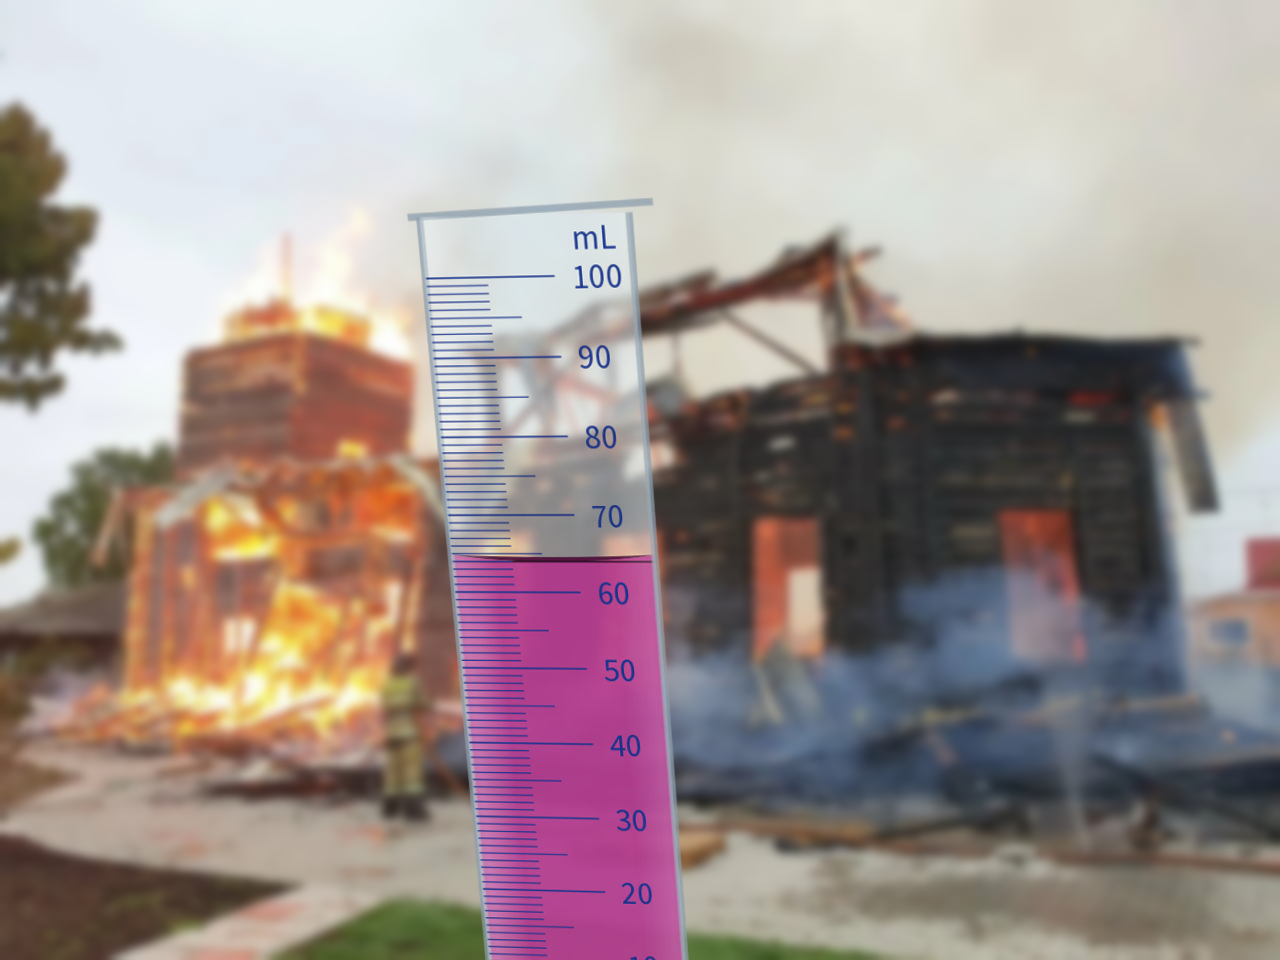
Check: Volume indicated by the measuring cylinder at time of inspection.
64 mL
